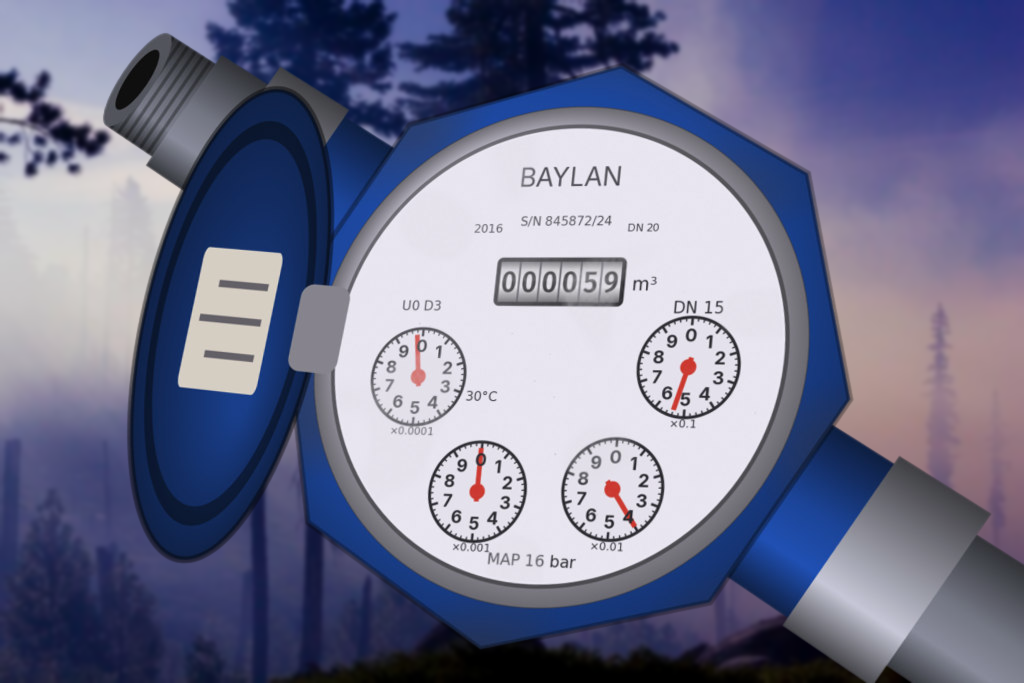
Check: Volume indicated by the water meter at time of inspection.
59.5399 m³
